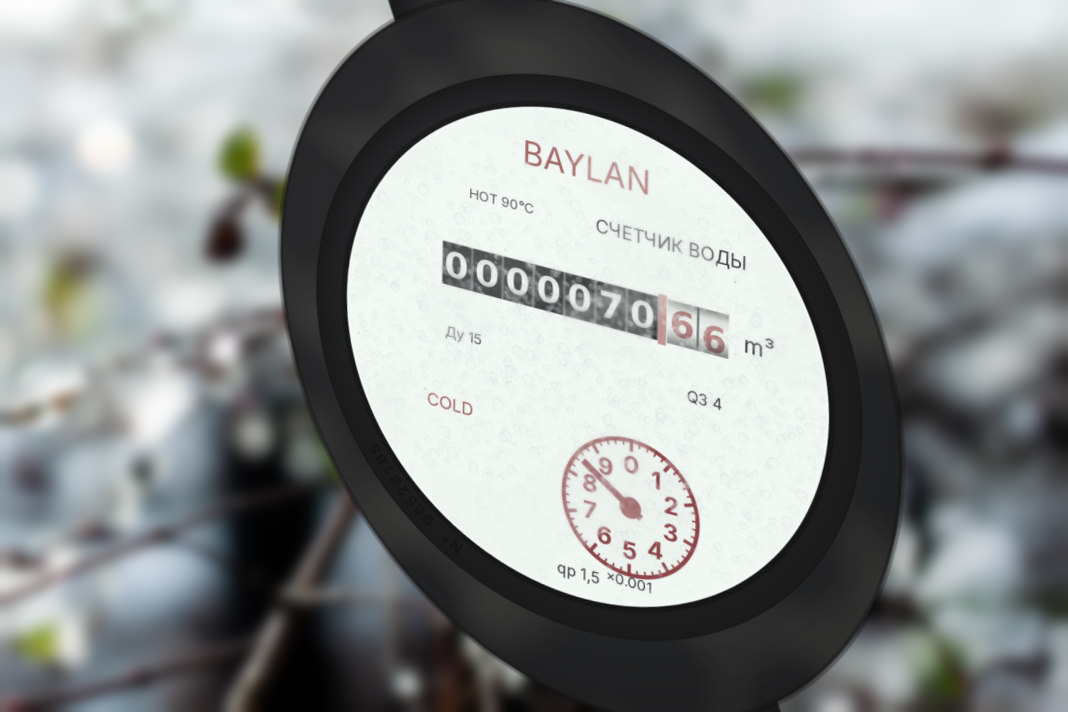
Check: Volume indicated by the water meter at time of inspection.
70.658 m³
